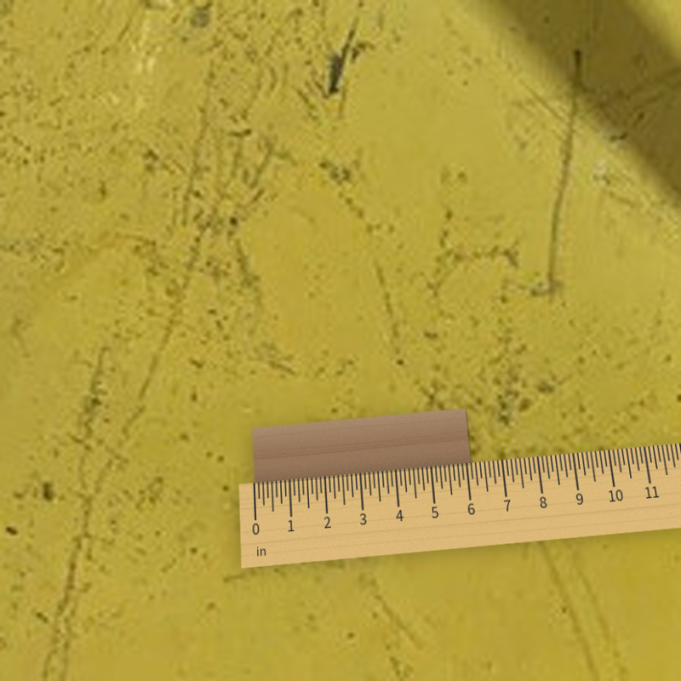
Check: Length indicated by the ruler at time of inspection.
6.125 in
